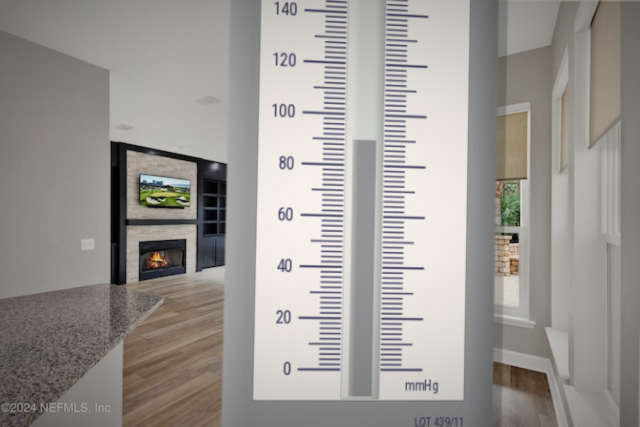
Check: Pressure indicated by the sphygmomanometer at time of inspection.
90 mmHg
